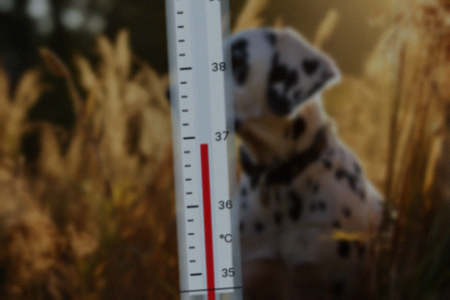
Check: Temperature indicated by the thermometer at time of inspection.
36.9 °C
